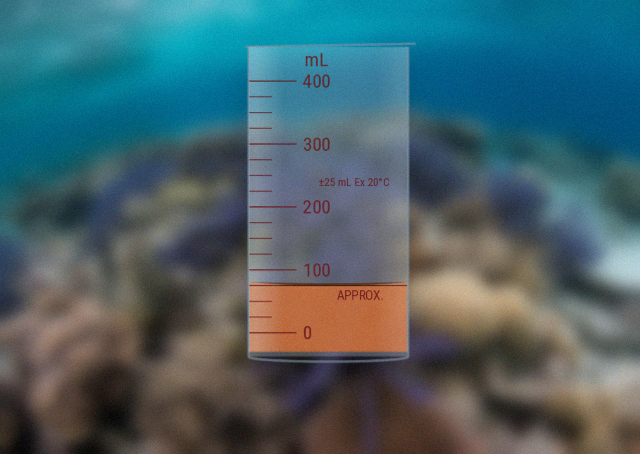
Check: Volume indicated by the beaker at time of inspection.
75 mL
